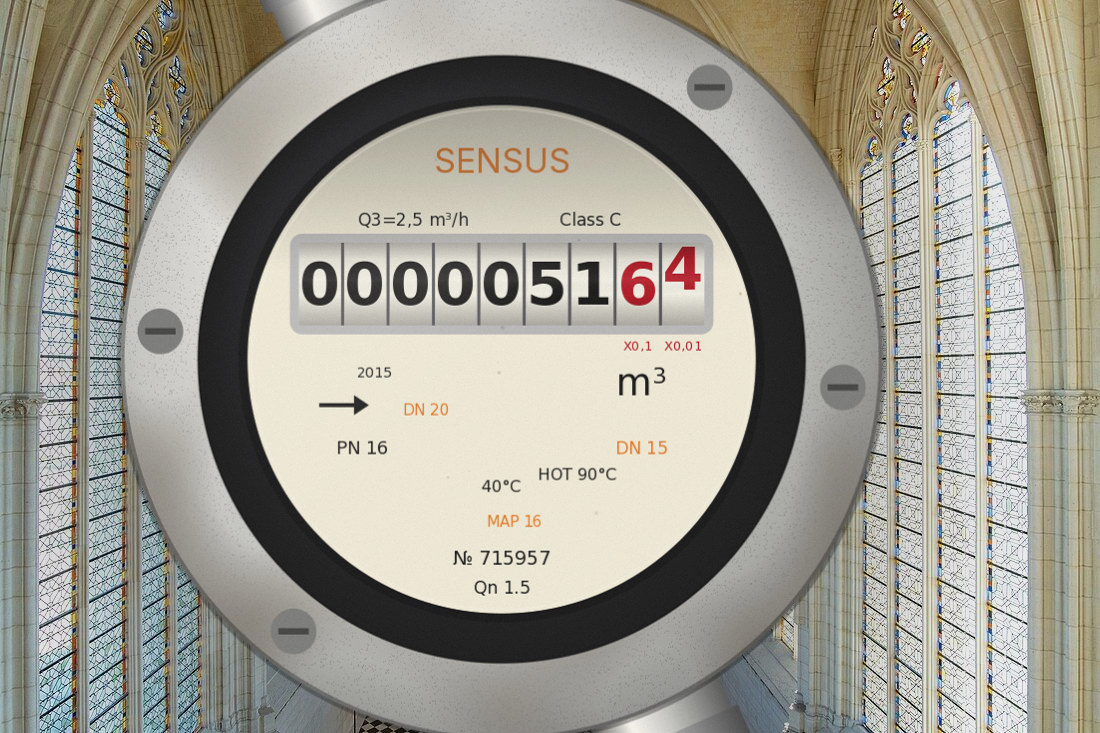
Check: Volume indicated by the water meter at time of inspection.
51.64 m³
